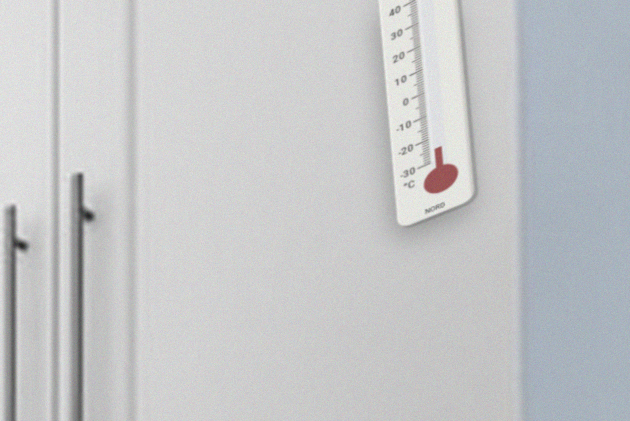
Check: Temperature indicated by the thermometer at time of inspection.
-25 °C
